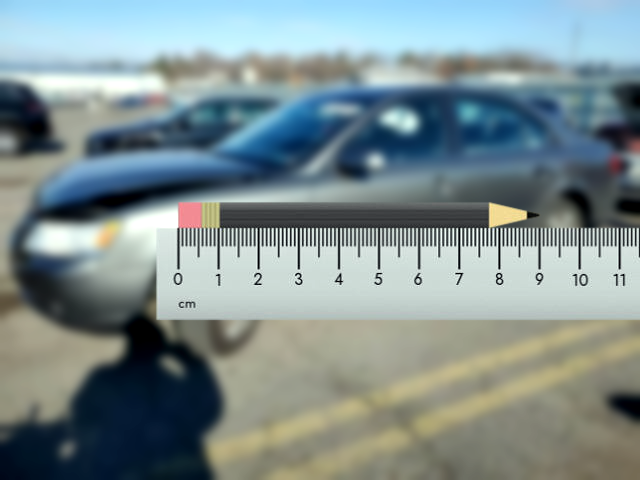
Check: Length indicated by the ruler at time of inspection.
9 cm
